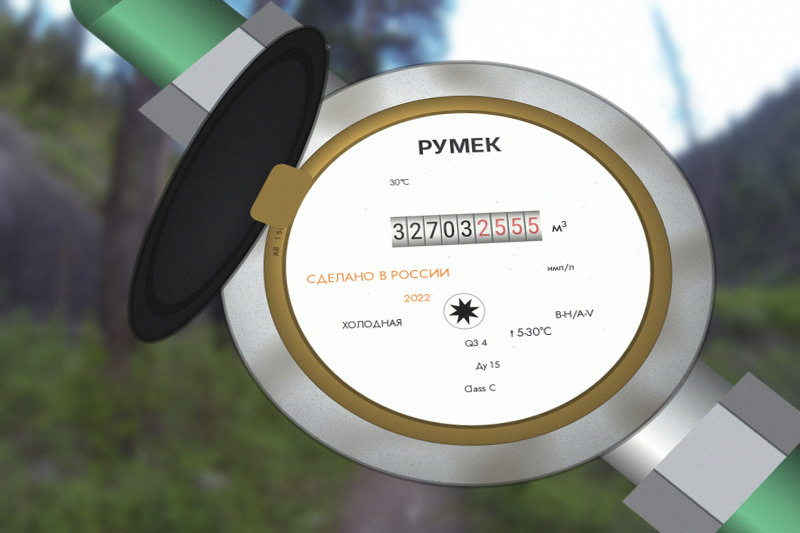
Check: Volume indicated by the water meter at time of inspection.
32703.2555 m³
